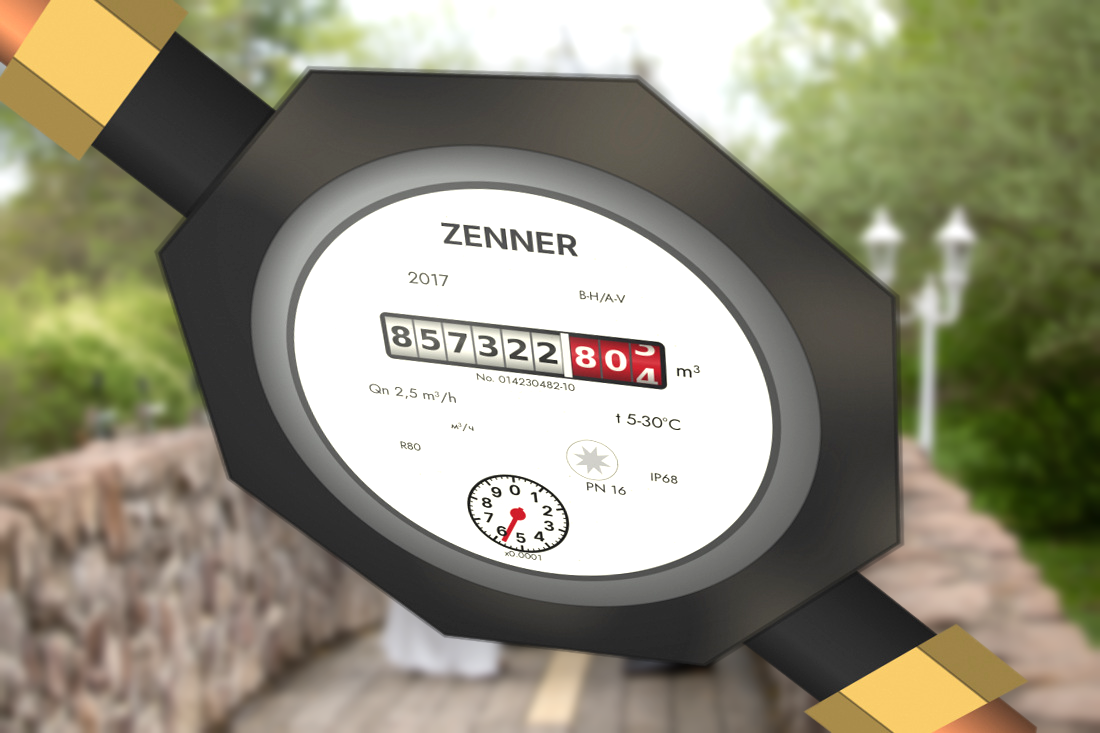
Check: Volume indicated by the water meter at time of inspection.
857322.8035 m³
